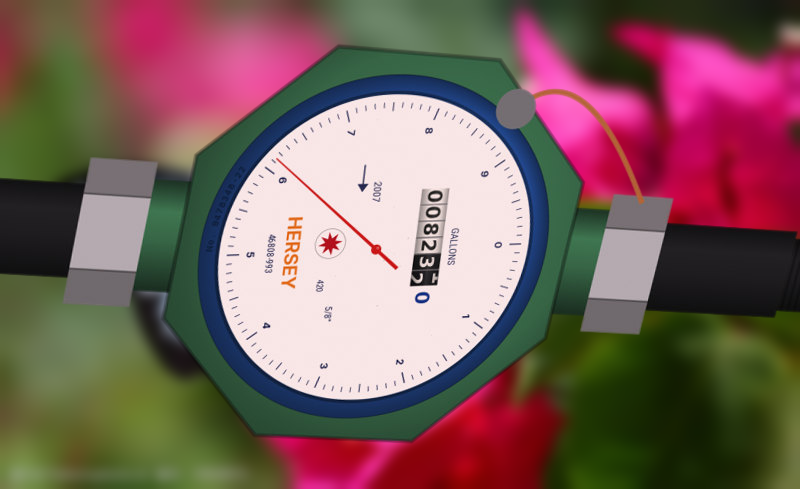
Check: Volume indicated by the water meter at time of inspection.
82316.1 gal
